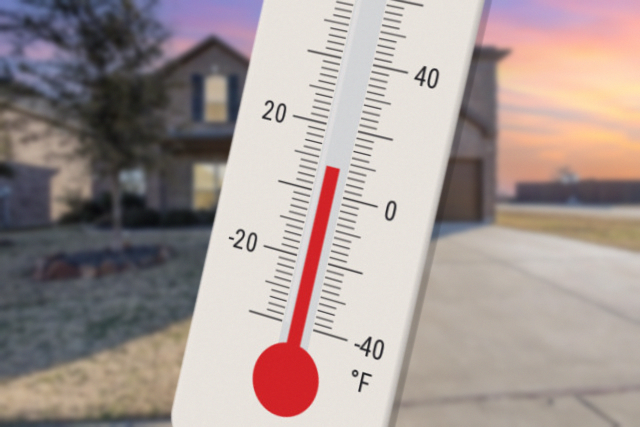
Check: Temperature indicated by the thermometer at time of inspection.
8 °F
